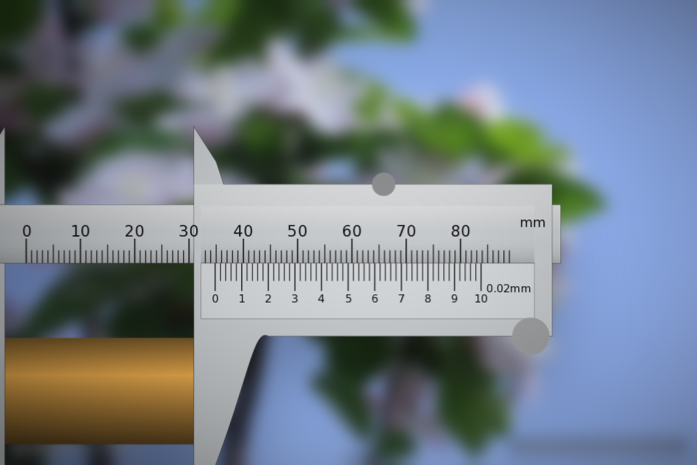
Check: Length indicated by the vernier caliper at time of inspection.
34.8 mm
